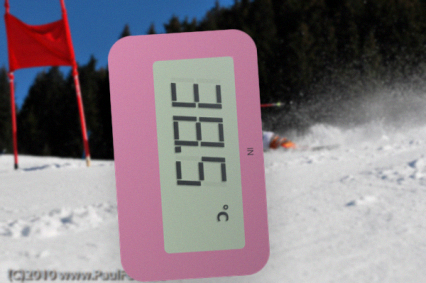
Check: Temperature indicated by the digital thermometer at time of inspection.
38.5 °C
